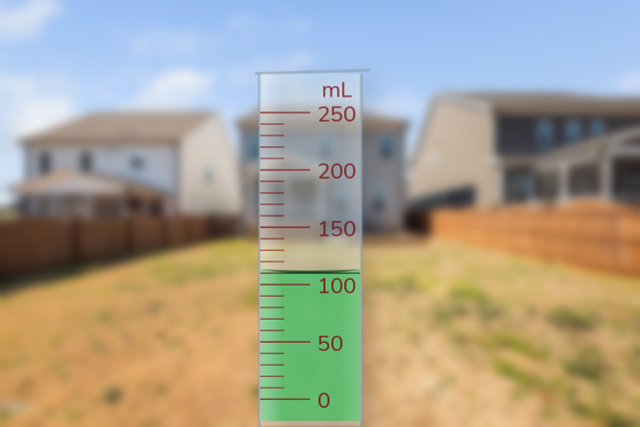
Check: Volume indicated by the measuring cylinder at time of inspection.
110 mL
